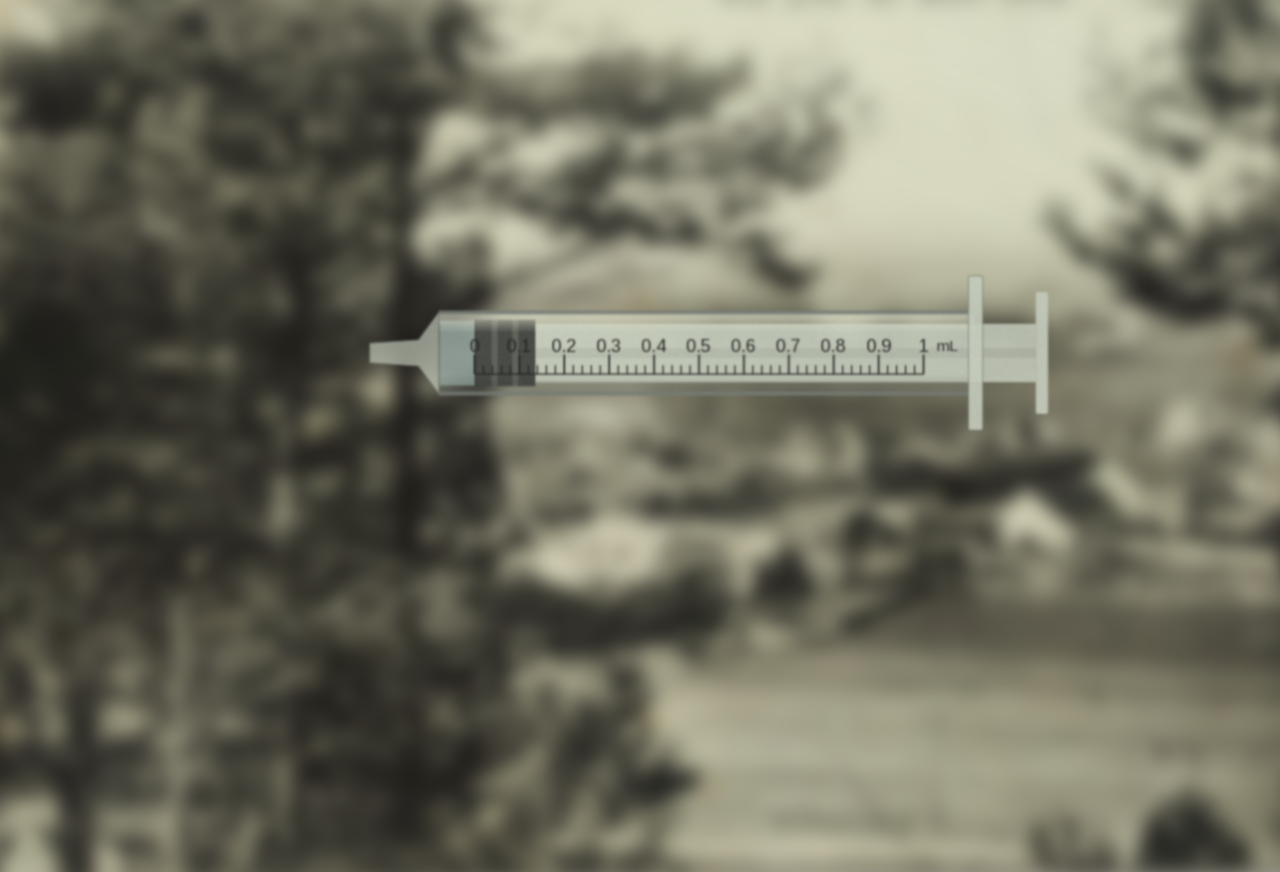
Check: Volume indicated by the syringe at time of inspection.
0 mL
